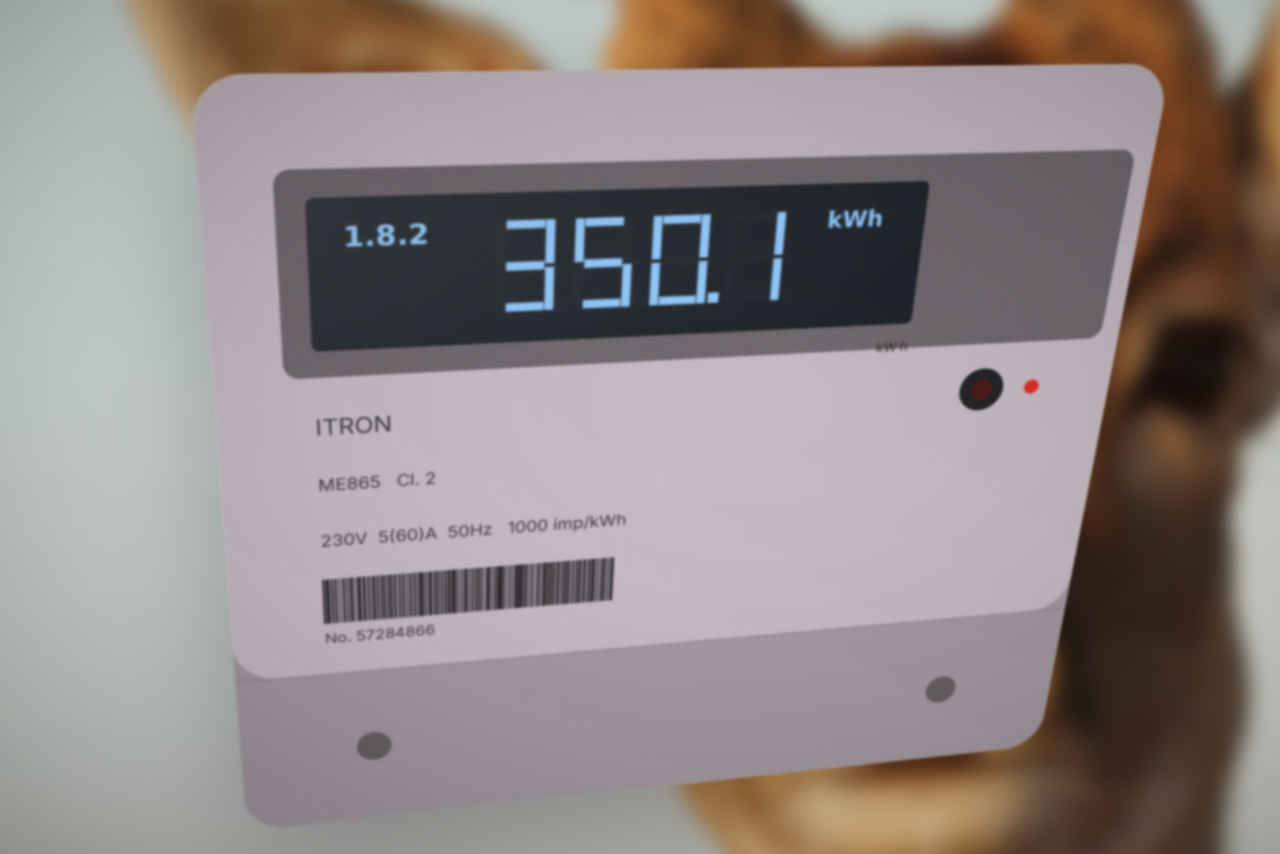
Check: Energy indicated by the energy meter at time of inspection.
350.1 kWh
